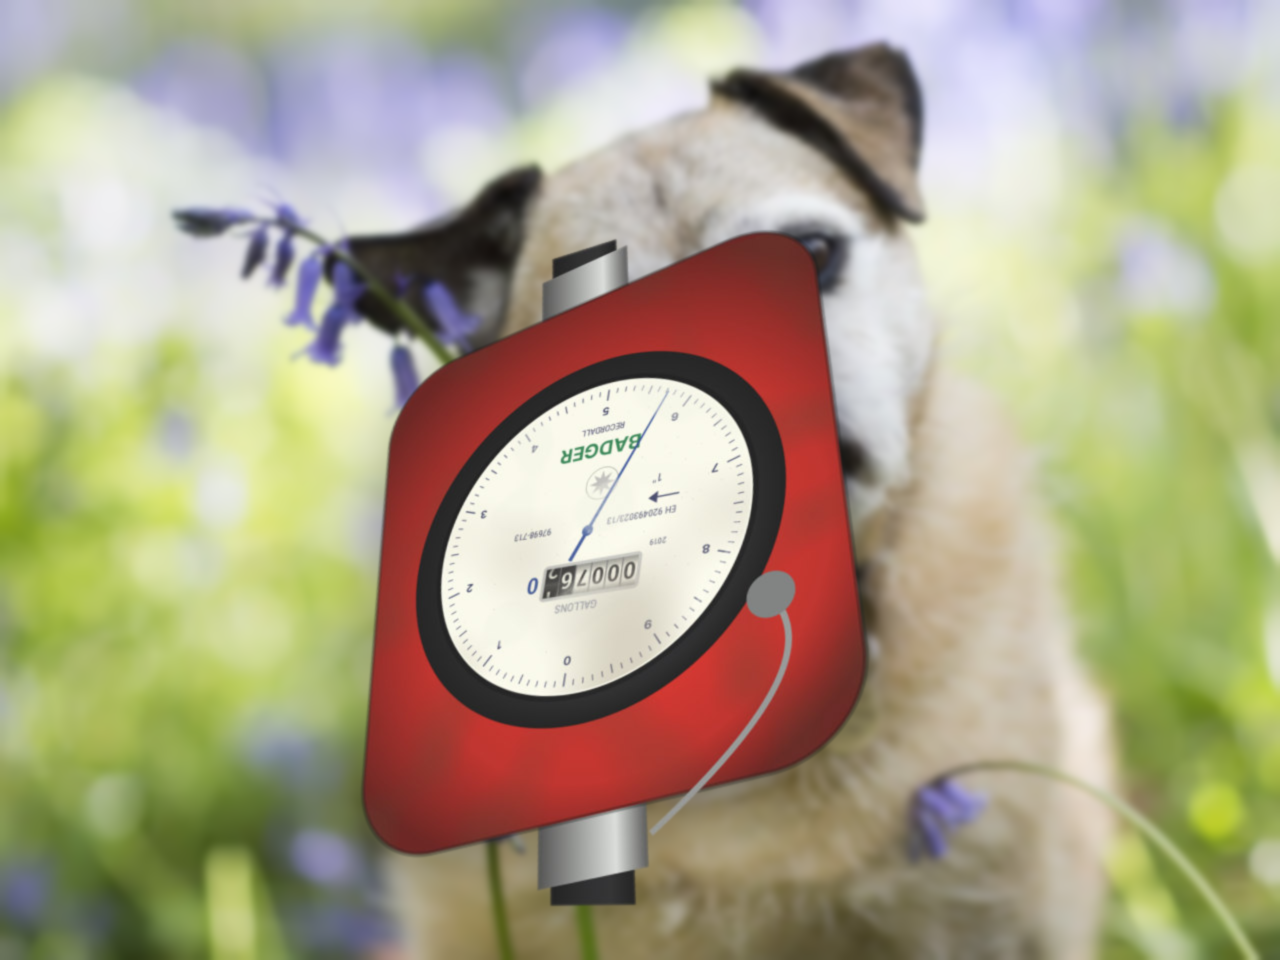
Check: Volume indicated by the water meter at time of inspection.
7615.7 gal
